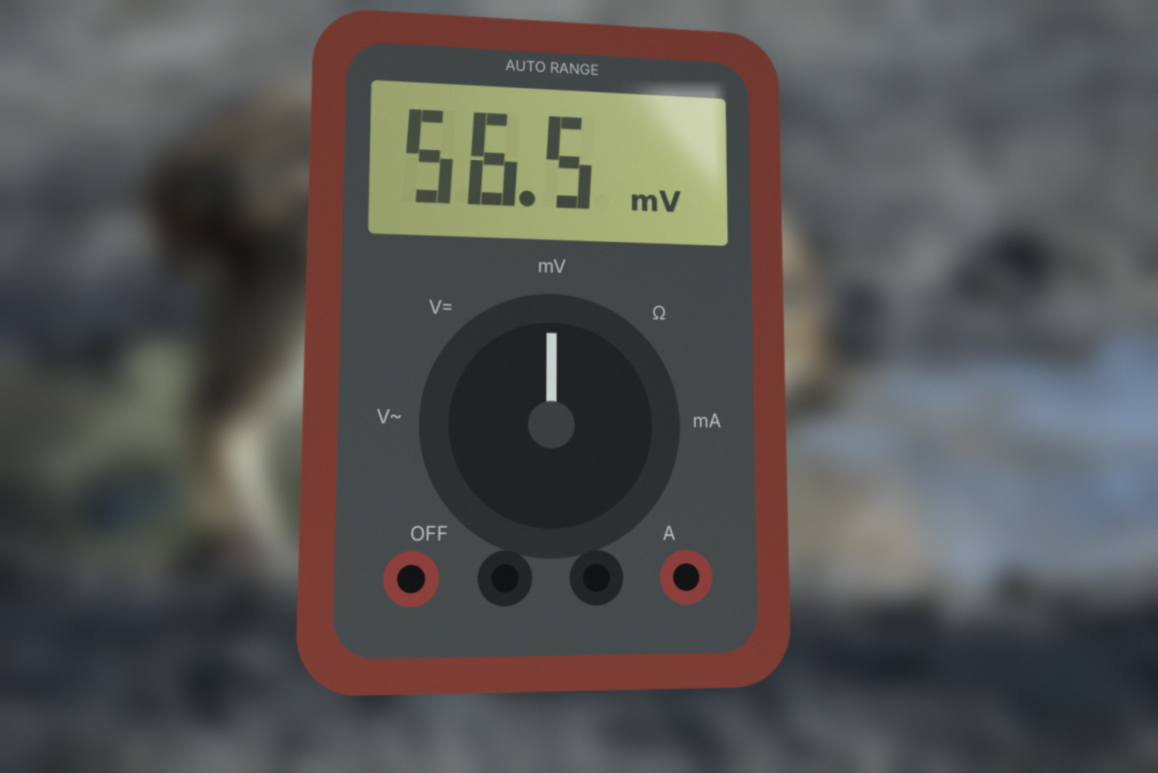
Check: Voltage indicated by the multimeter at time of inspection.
56.5 mV
